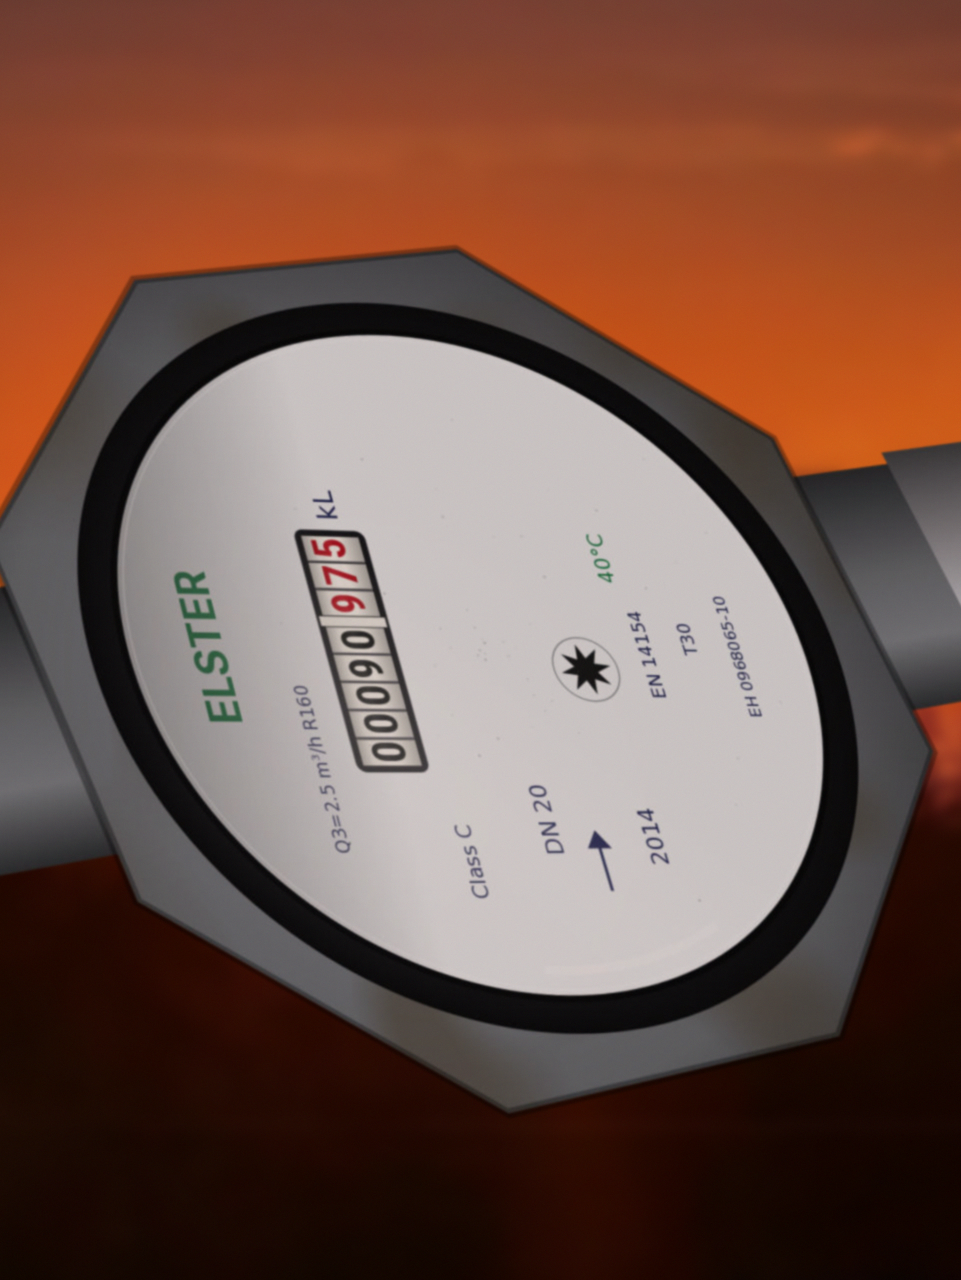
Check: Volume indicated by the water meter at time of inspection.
90.975 kL
